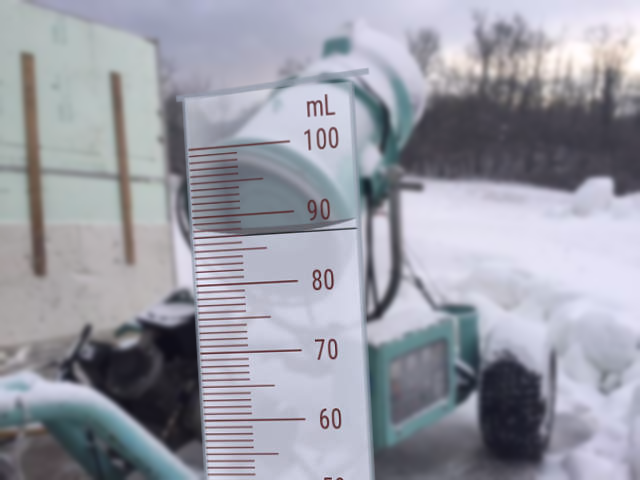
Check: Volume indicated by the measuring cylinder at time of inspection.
87 mL
